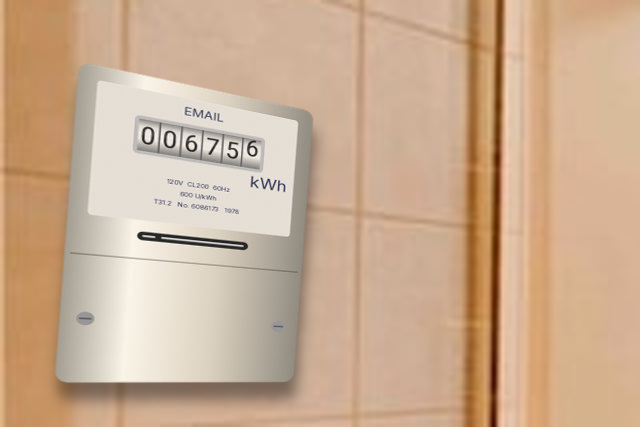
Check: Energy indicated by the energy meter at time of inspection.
6756 kWh
